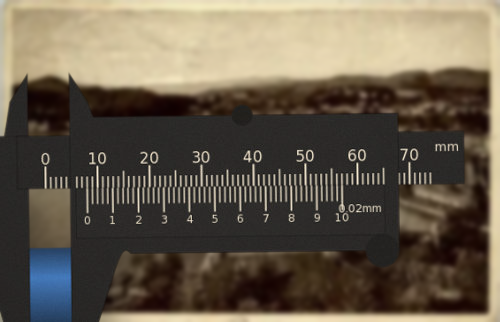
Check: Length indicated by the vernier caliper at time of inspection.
8.0 mm
